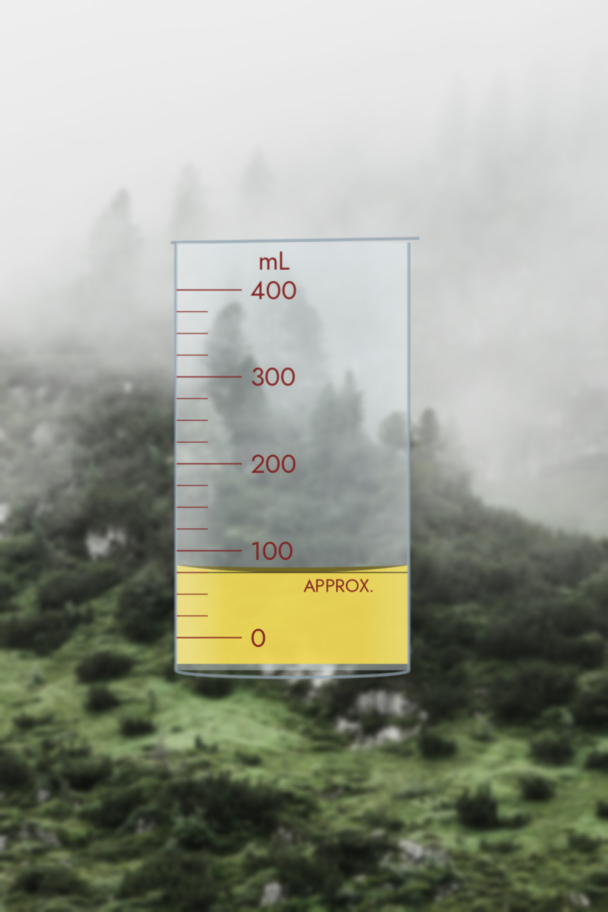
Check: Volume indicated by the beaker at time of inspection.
75 mL
